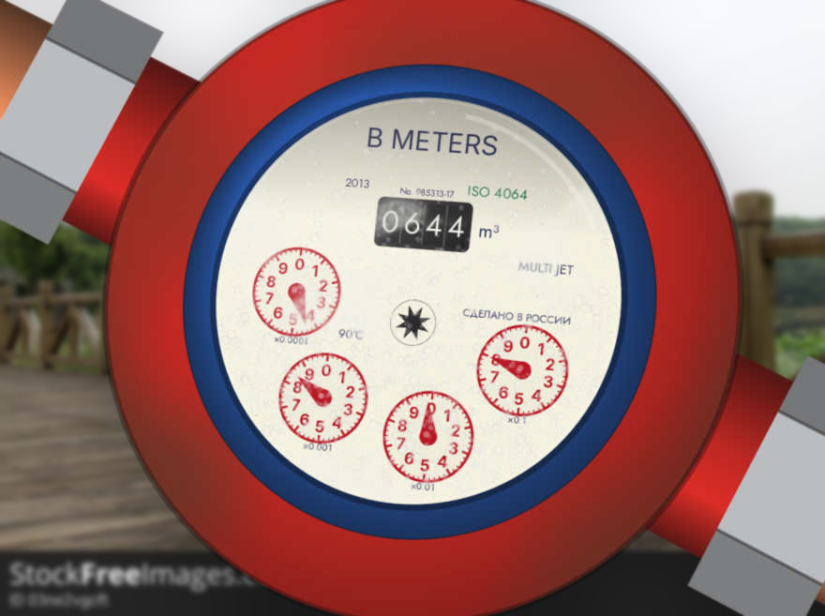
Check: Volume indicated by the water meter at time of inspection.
644.7984 m³
